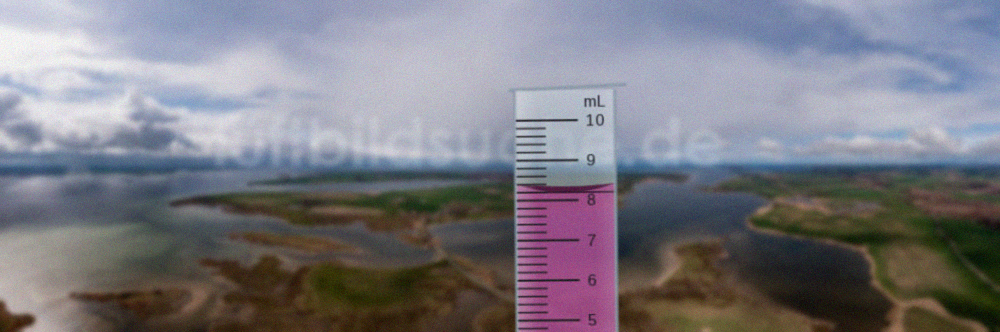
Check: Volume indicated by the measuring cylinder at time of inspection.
8.2 mL
